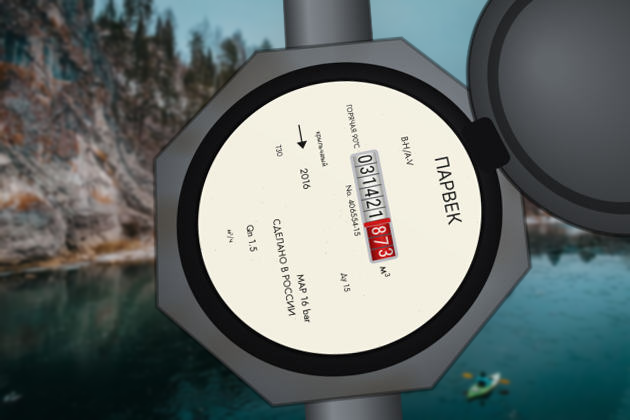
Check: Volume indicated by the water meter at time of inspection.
31421.873 m³
